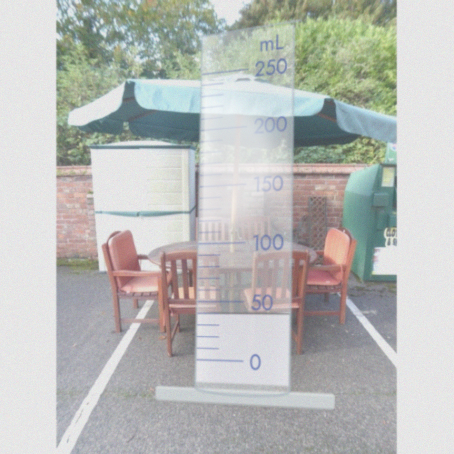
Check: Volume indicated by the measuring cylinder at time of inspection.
40 mL
